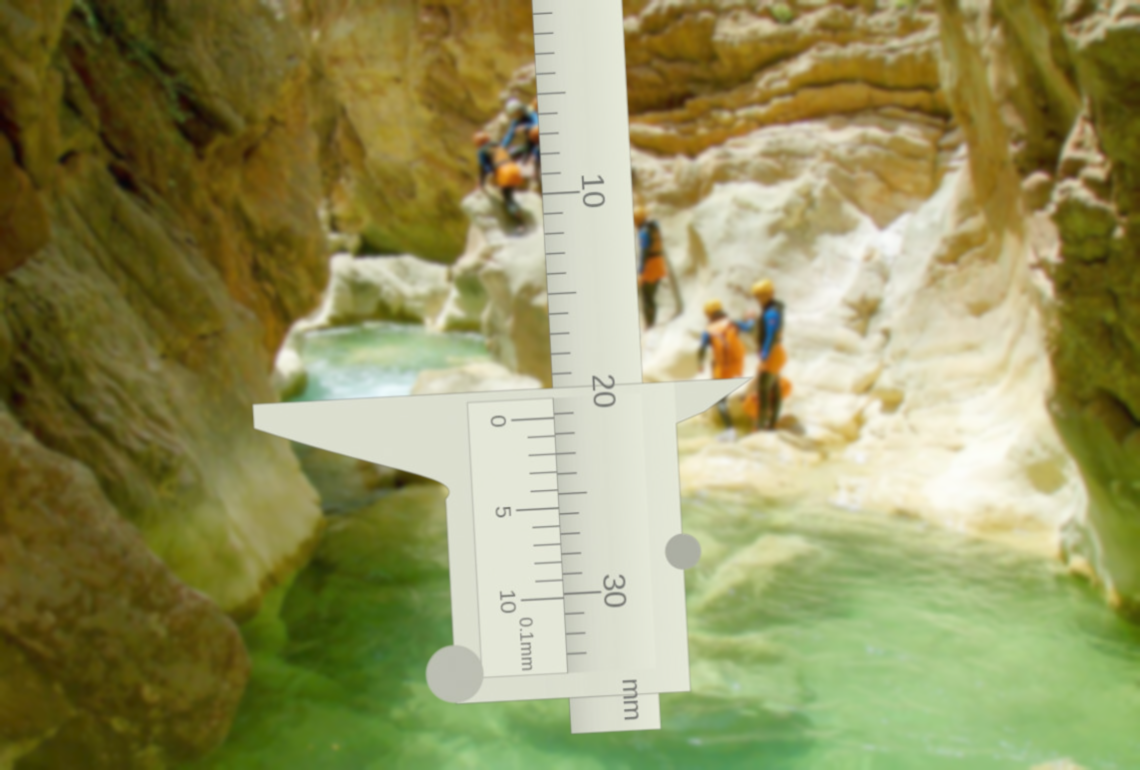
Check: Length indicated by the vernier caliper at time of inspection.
21.2 mm
